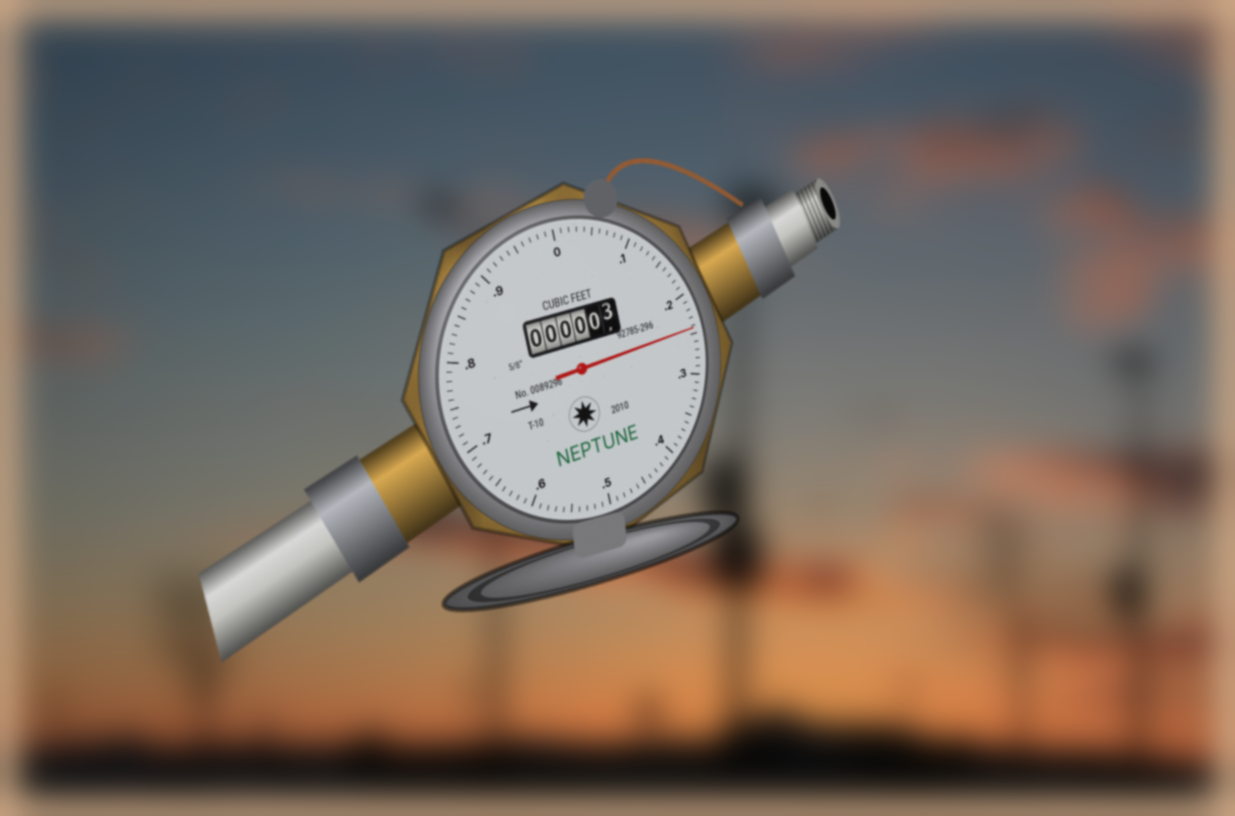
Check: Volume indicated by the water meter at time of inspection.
3.24 ft³
